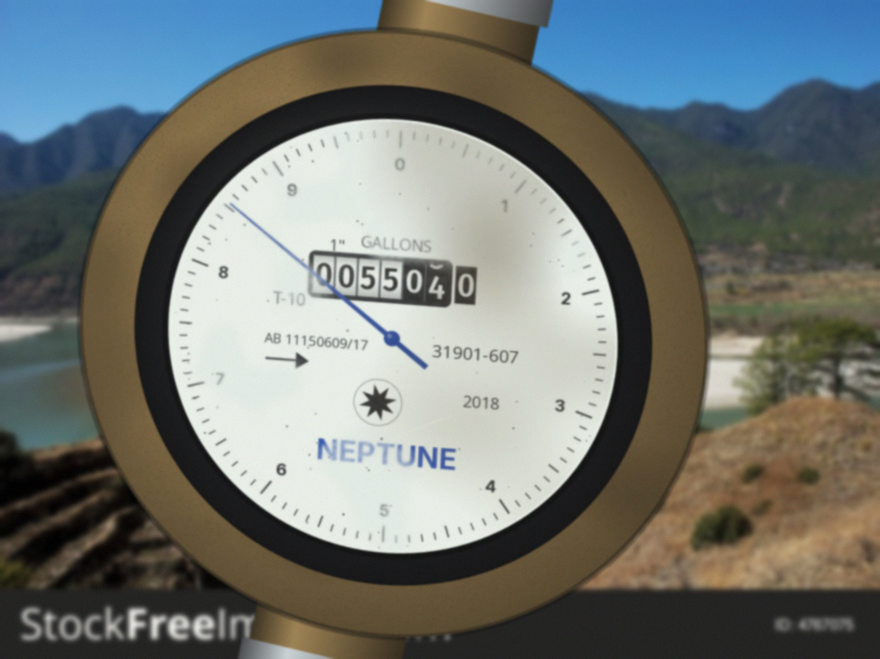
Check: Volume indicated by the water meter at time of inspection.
55038.5 gal
